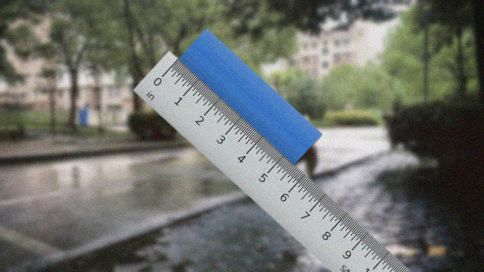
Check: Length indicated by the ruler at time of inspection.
5.5 in
